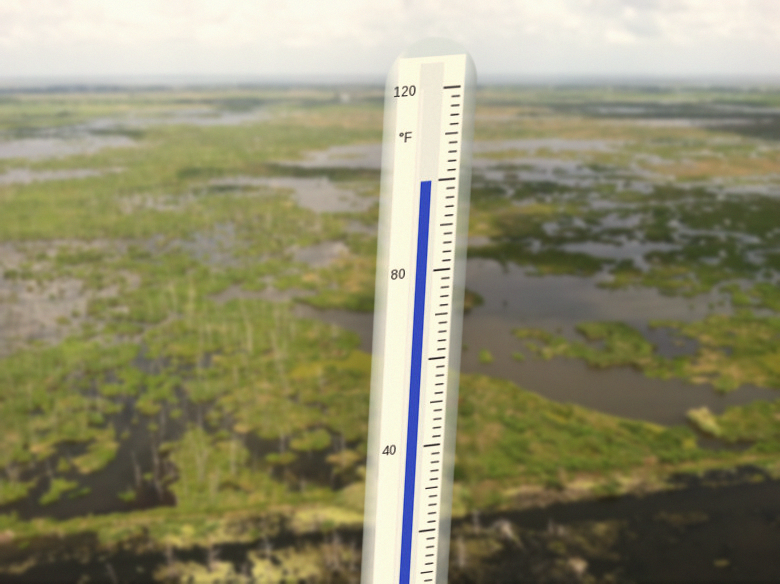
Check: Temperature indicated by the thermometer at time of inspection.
100 °F
